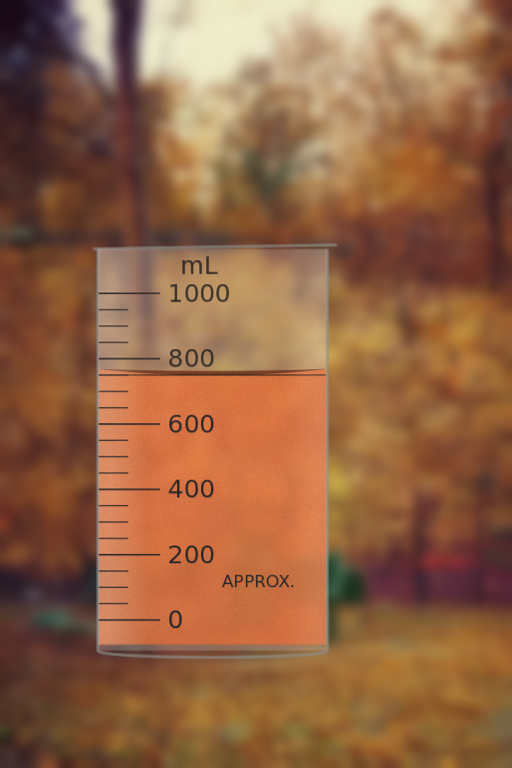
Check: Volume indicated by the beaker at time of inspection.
750 mL
